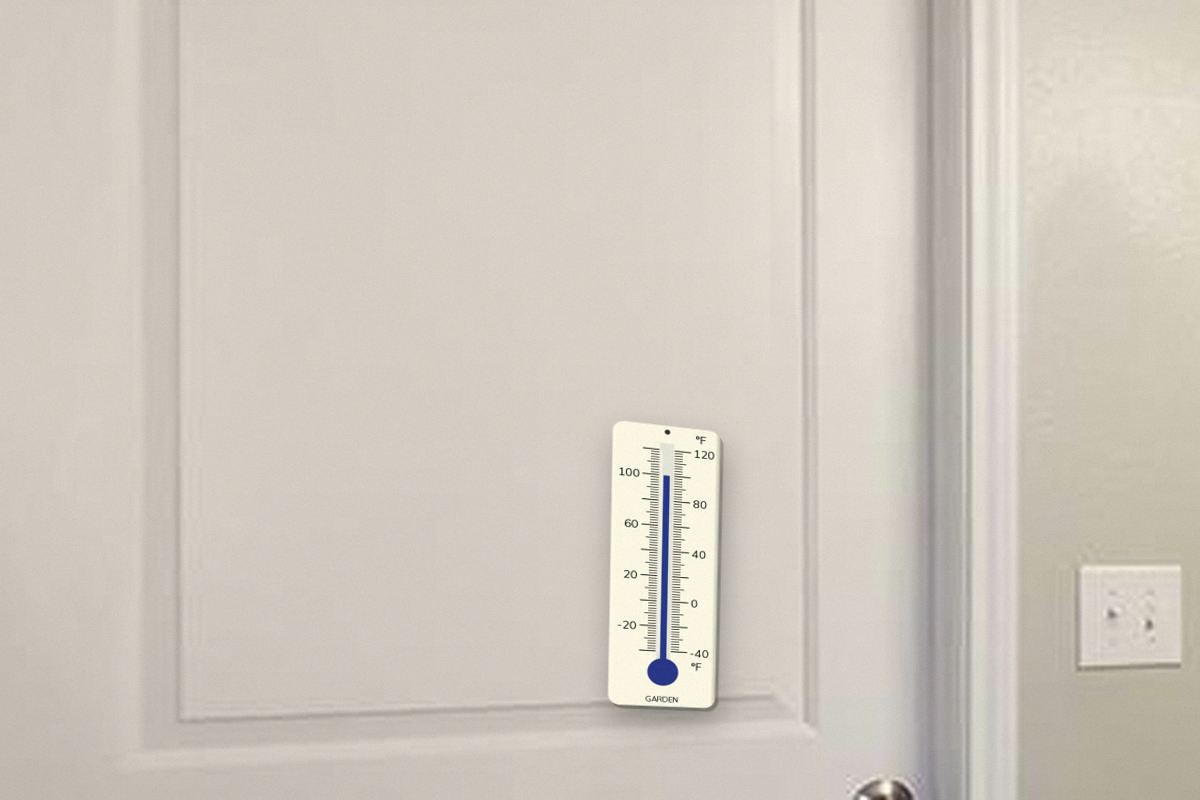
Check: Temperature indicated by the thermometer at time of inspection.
100 °F
